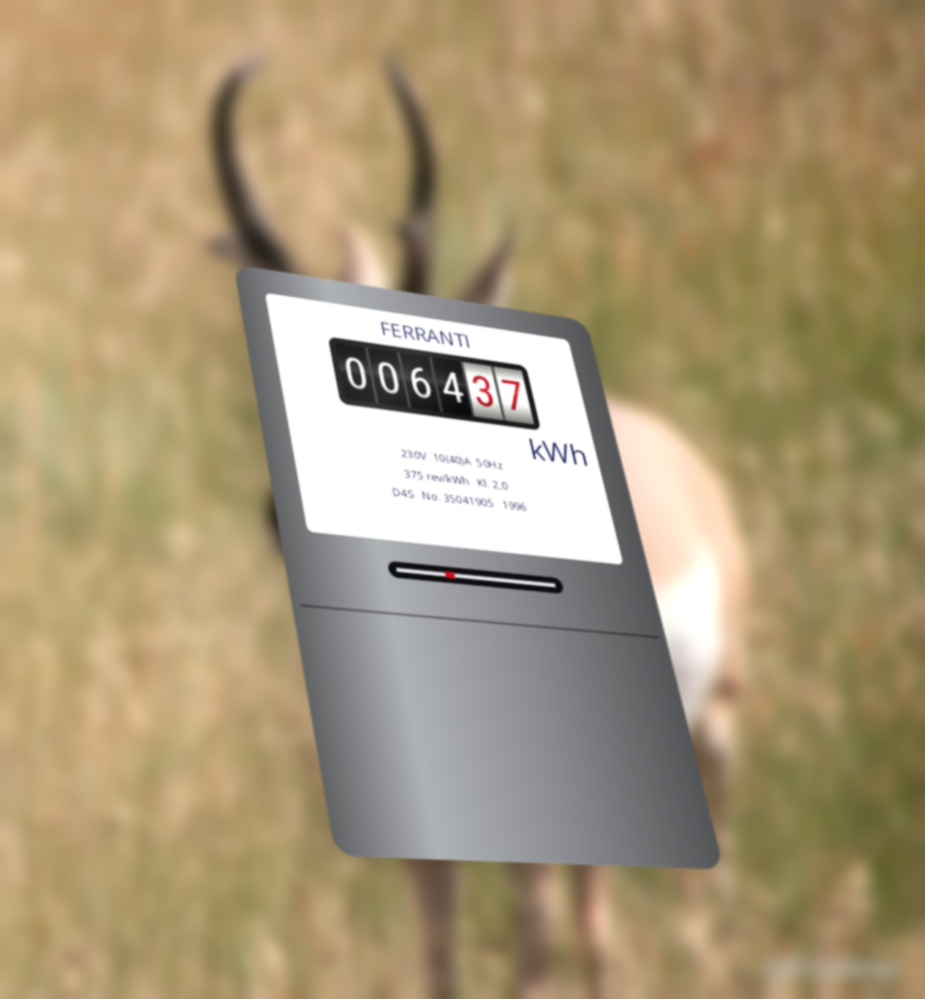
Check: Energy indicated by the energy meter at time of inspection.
64.37 kWh
